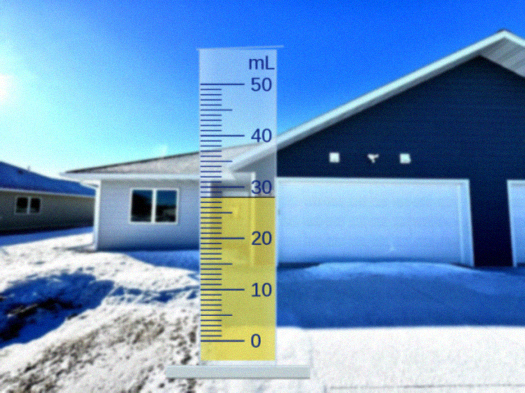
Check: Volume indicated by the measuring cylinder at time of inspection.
28 mL
